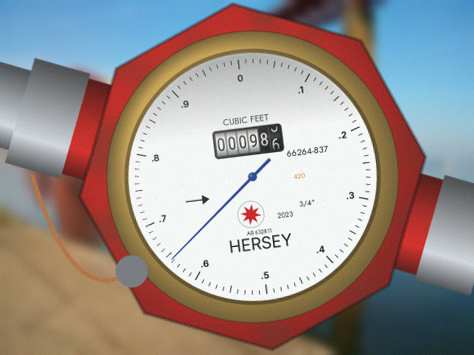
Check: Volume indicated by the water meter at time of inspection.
985.64 ft³
